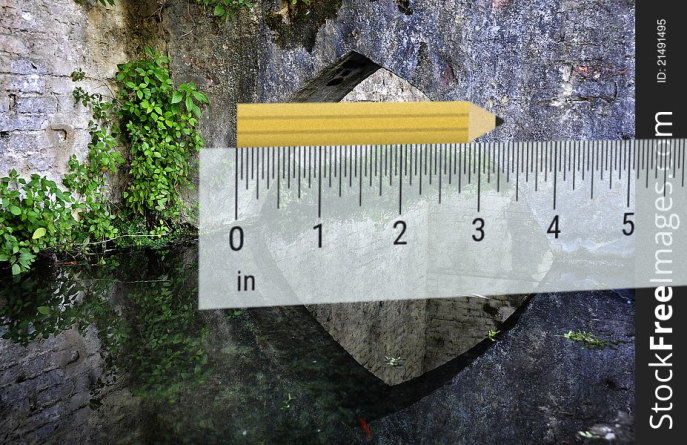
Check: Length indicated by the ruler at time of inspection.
3.3125 in
